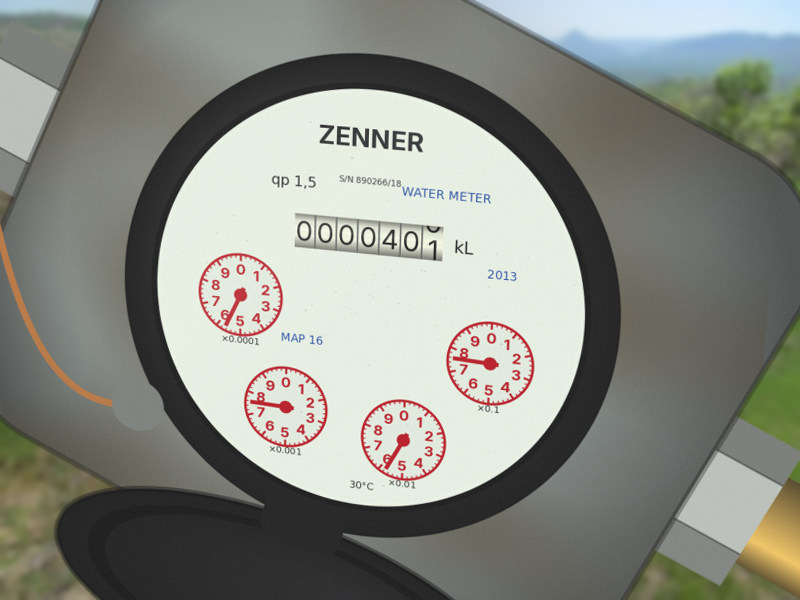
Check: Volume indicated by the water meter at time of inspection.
400.7575 kL
